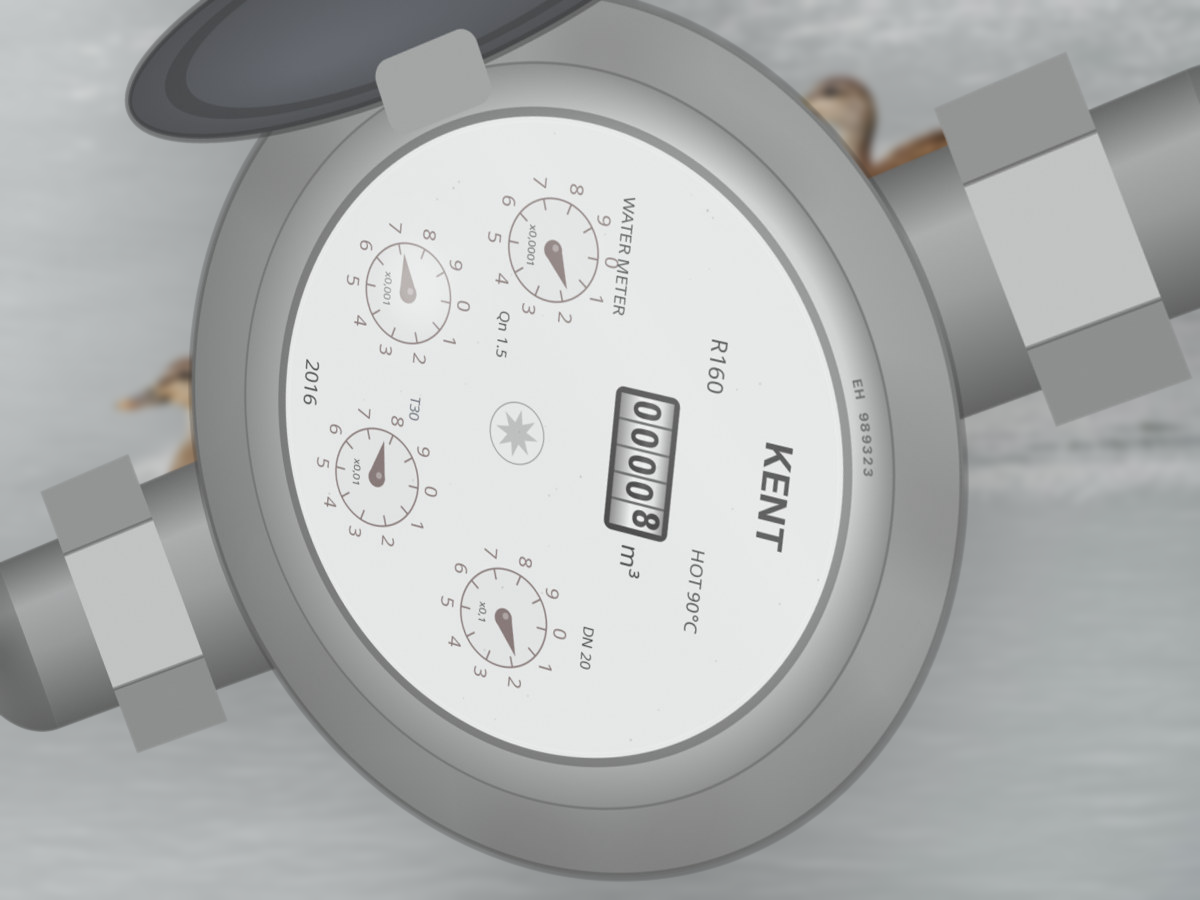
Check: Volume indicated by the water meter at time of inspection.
8.1771 m³
